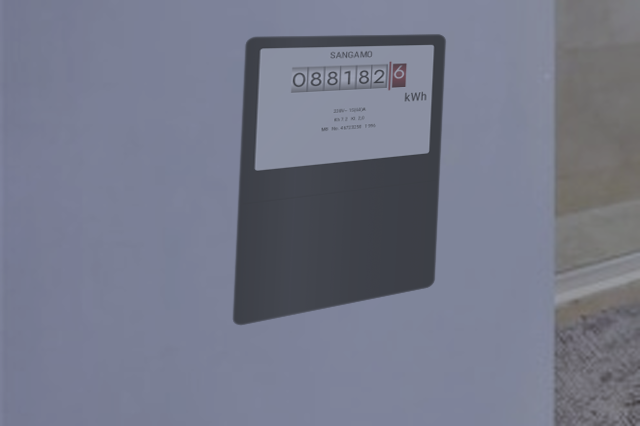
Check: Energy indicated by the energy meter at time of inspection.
88182.6 kWh
